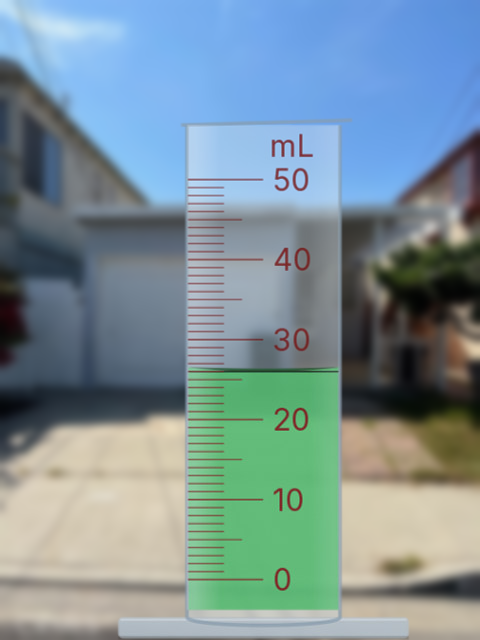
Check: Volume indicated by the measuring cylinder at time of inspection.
26 mL
